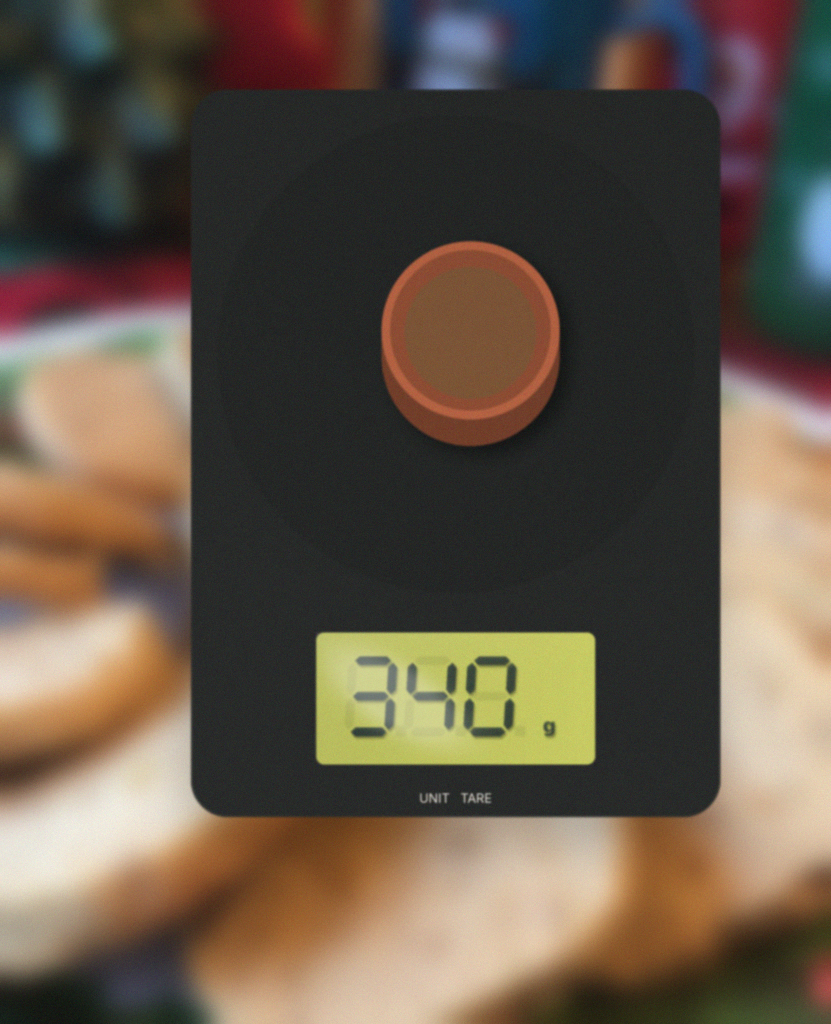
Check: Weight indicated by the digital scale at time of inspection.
340 g
